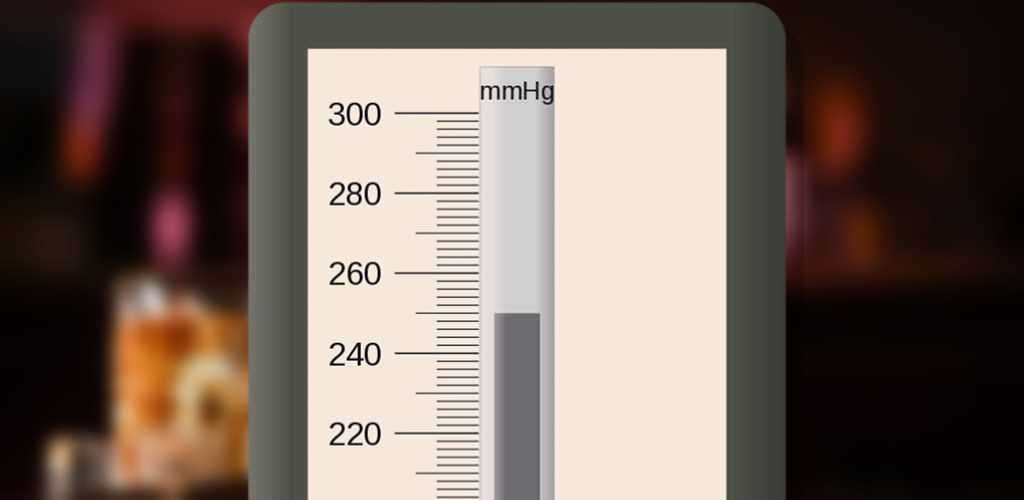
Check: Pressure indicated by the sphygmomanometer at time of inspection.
250 mmHg
